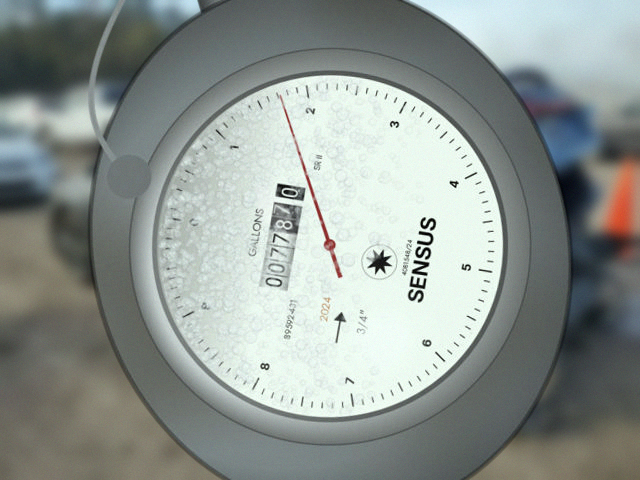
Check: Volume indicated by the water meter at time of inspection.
77871.7 gal
